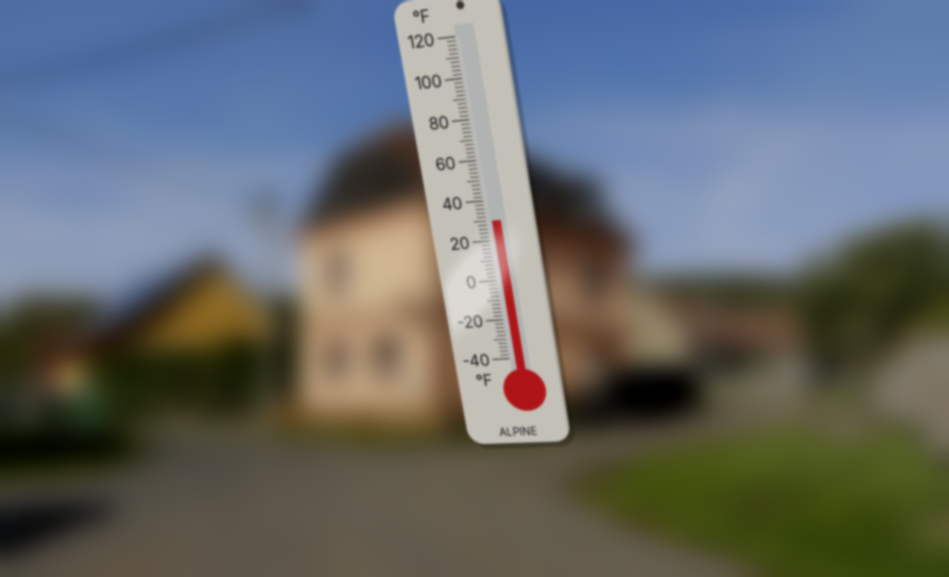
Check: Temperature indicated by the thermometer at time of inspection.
30 °F
